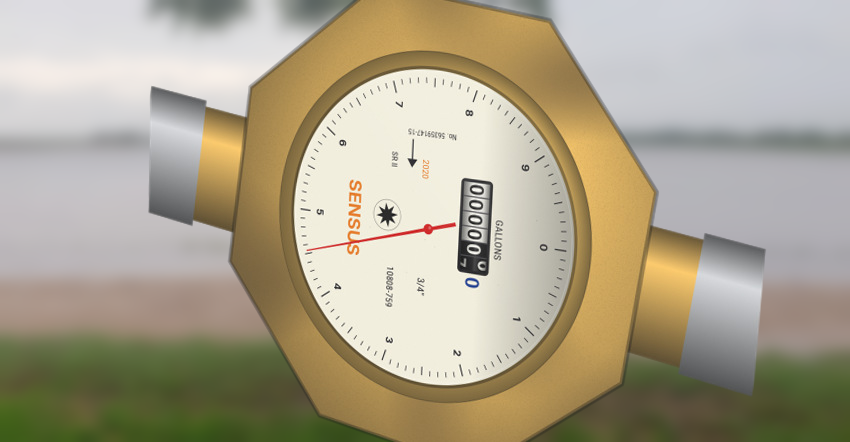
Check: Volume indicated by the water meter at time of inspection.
64.5 gal
